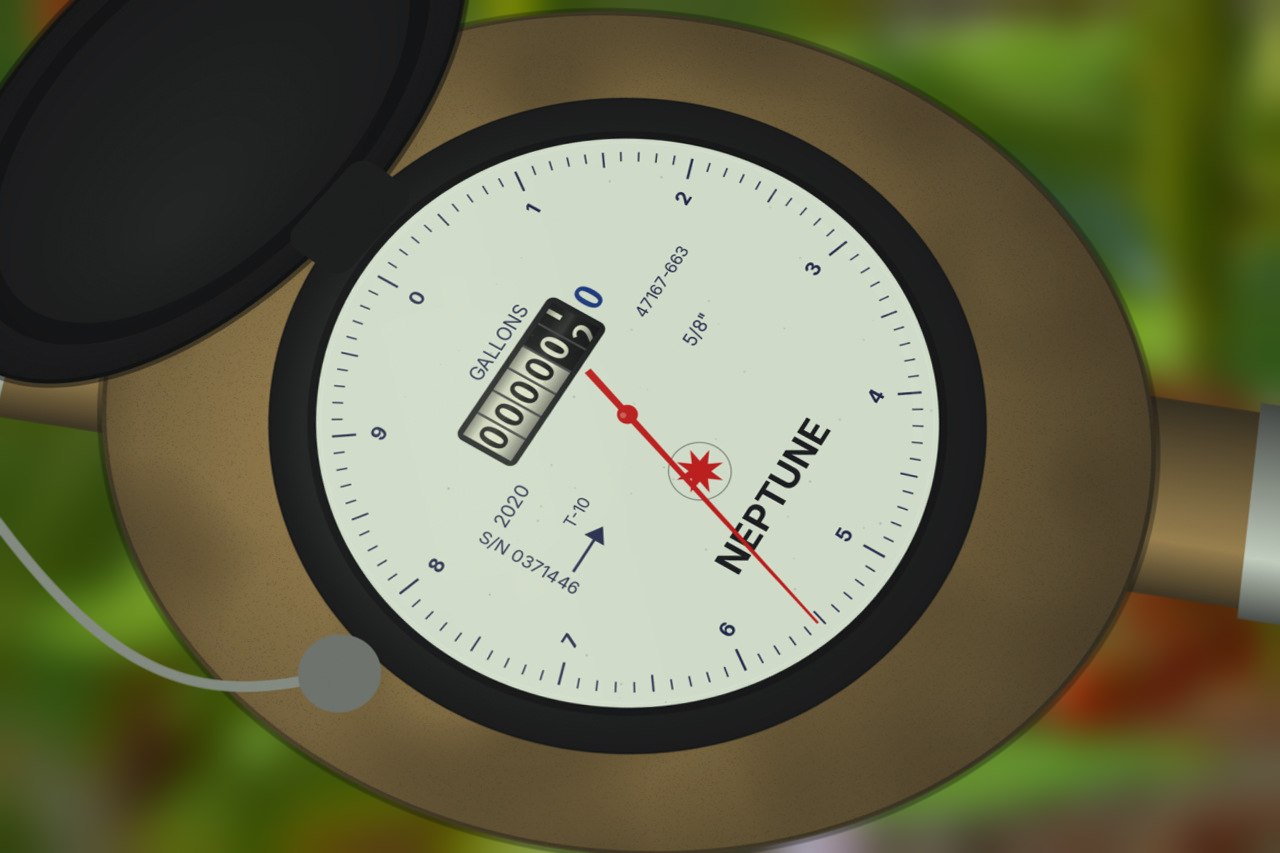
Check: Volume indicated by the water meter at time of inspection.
15.5 gal
